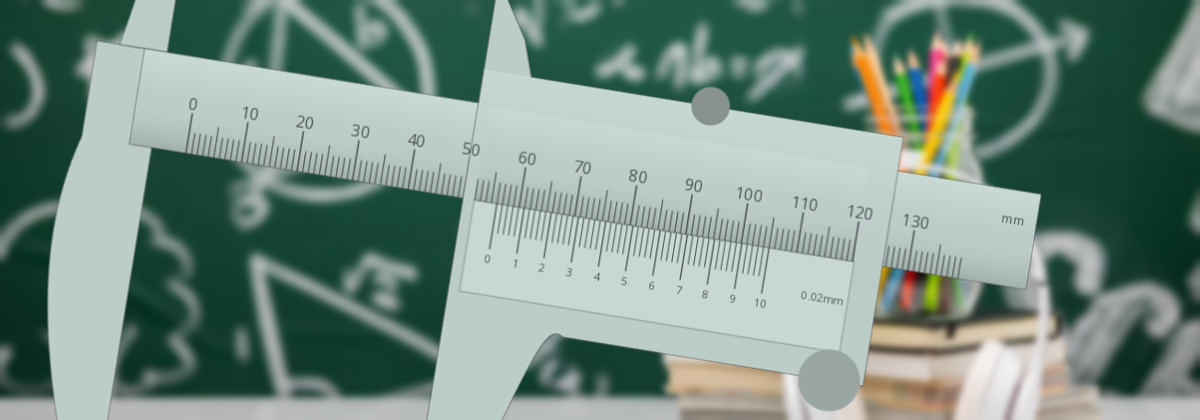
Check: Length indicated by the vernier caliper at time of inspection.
56.0 mm
